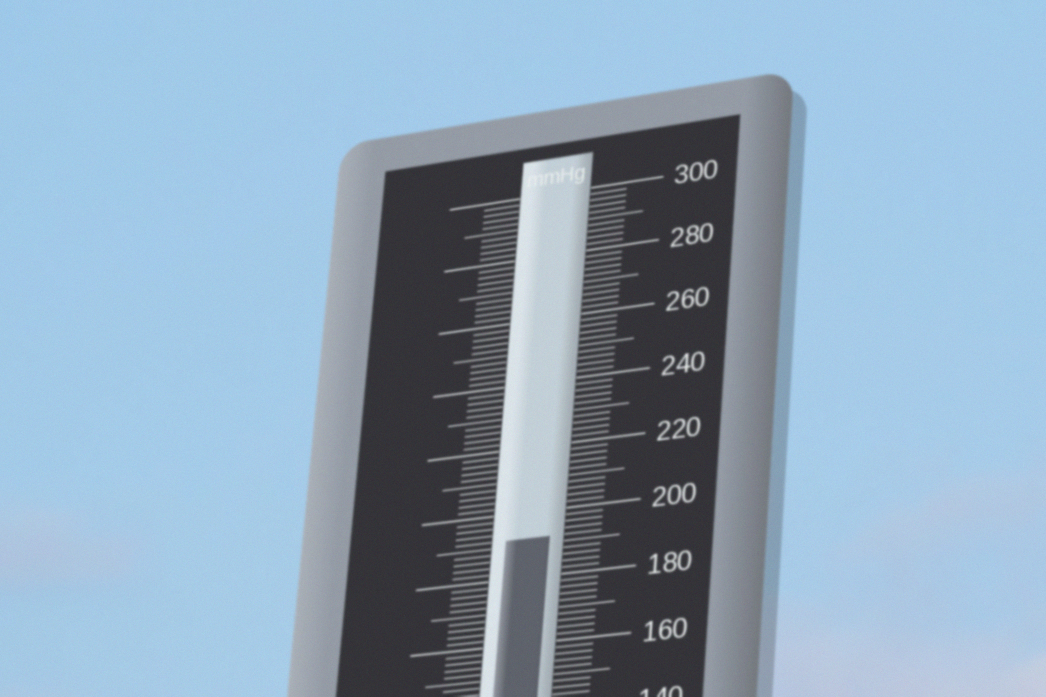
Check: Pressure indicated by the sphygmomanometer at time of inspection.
192 mmHg
